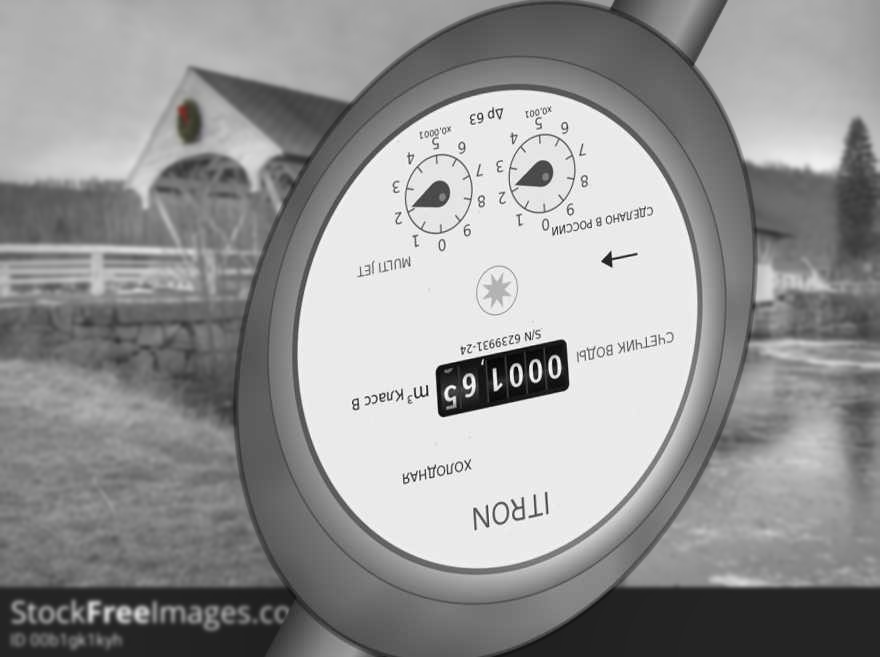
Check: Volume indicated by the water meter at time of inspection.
1.6522 m³
